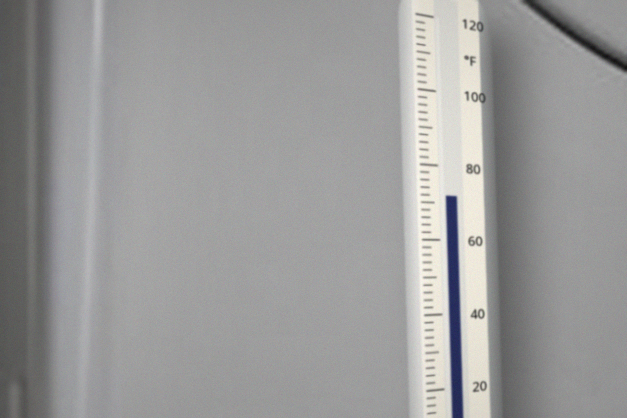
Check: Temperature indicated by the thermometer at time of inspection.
72 °F
